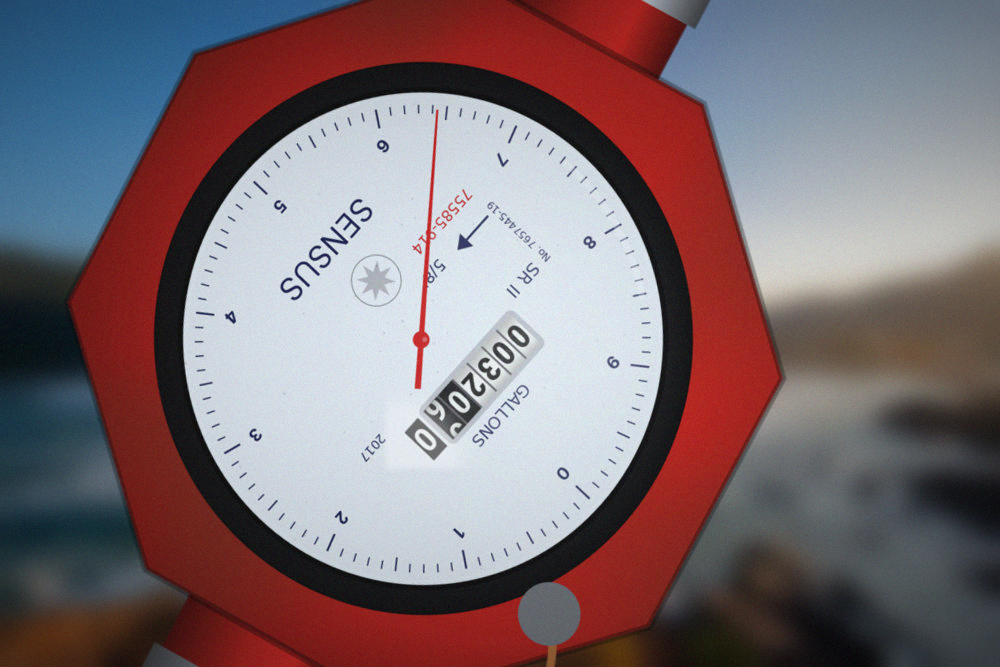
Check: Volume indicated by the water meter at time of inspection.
32056.4 gal
